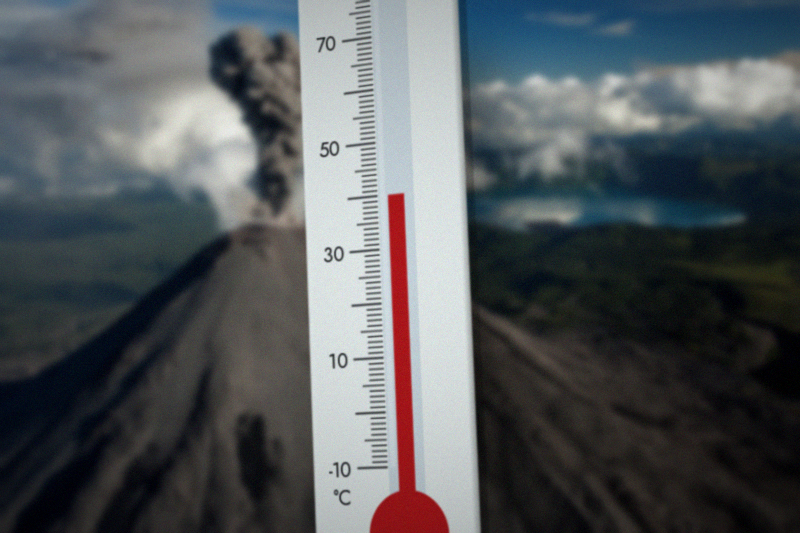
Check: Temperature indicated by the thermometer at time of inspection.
40 °C
